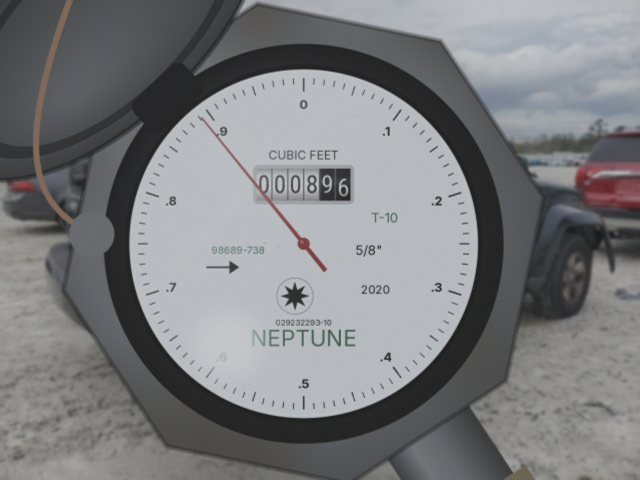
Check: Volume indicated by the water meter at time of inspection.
895.89 ft³
